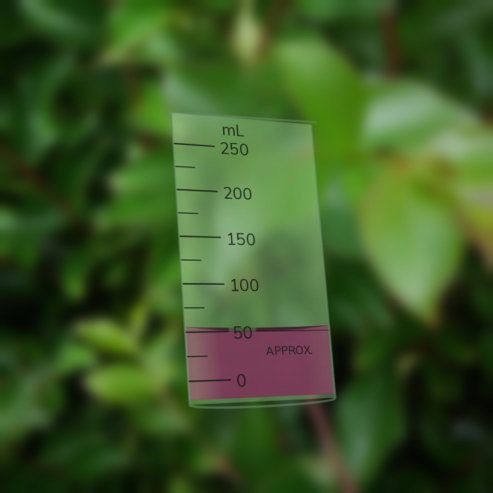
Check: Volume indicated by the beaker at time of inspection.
50 mL
